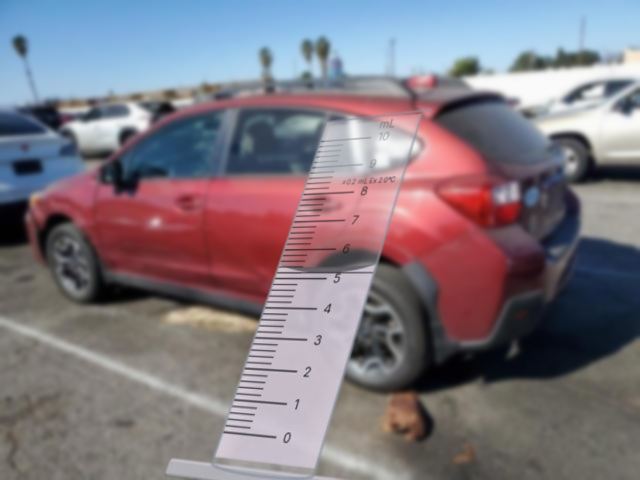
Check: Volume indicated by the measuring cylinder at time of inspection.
5.2 mL
